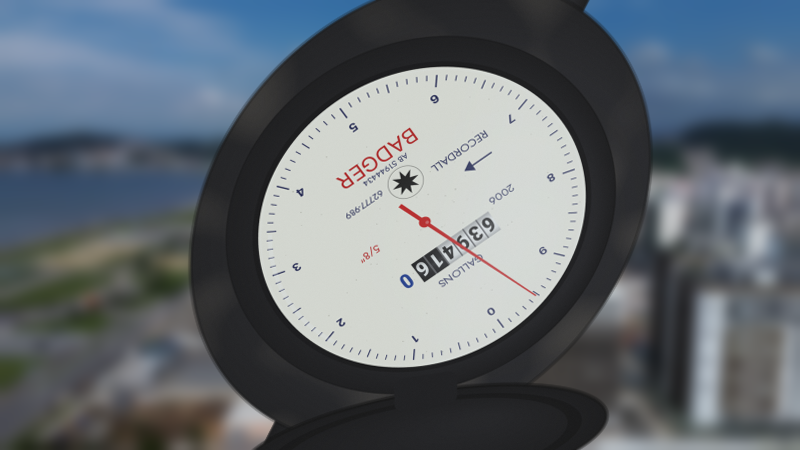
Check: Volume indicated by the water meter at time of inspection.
6394159.5 gal
